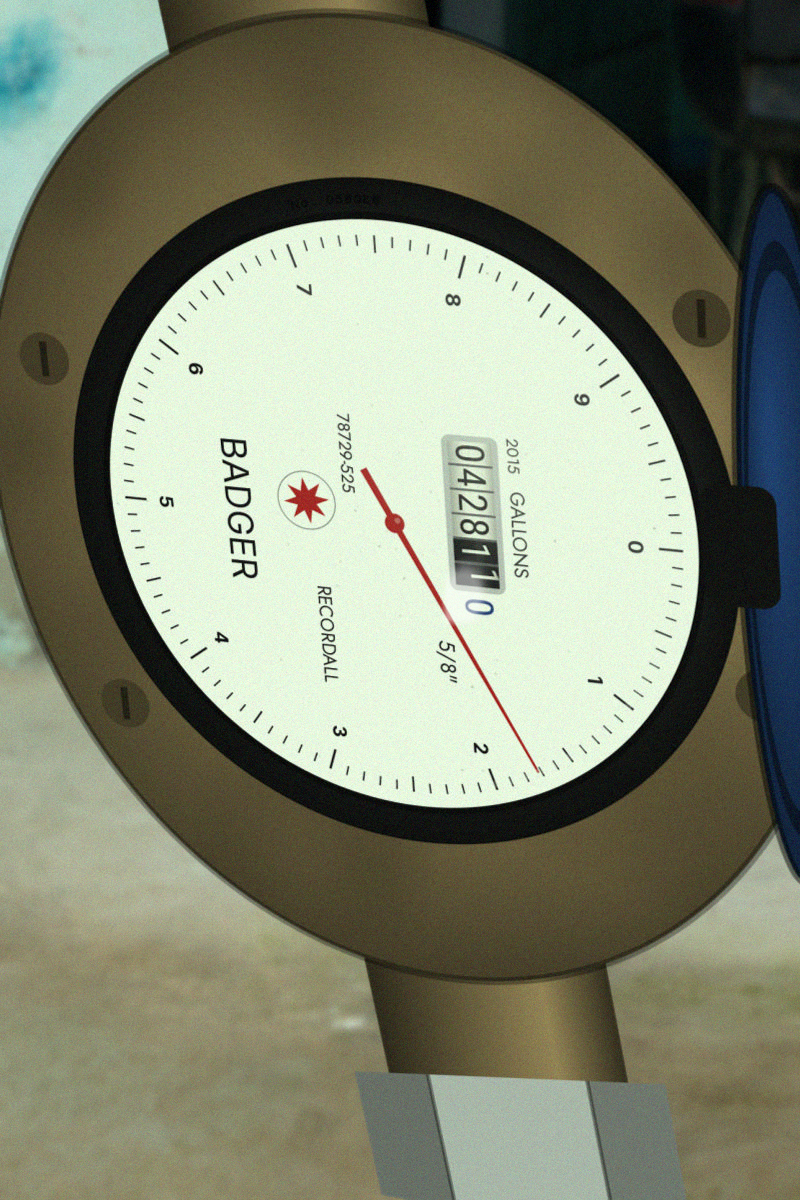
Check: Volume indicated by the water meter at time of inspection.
428111.7 gal
